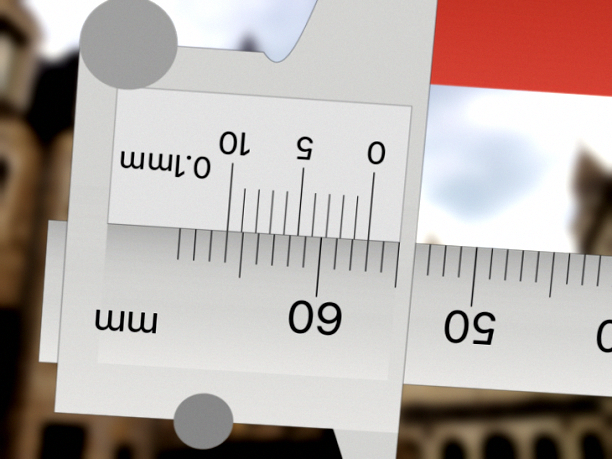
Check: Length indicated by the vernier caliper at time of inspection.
57.0 mm
